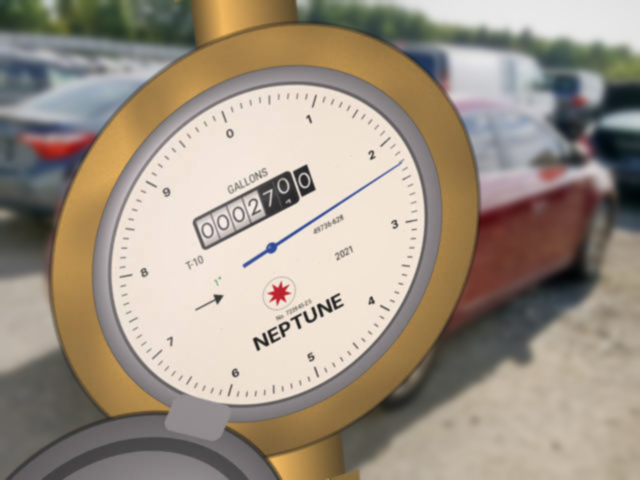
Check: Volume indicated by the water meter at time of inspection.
2702.3 gal
